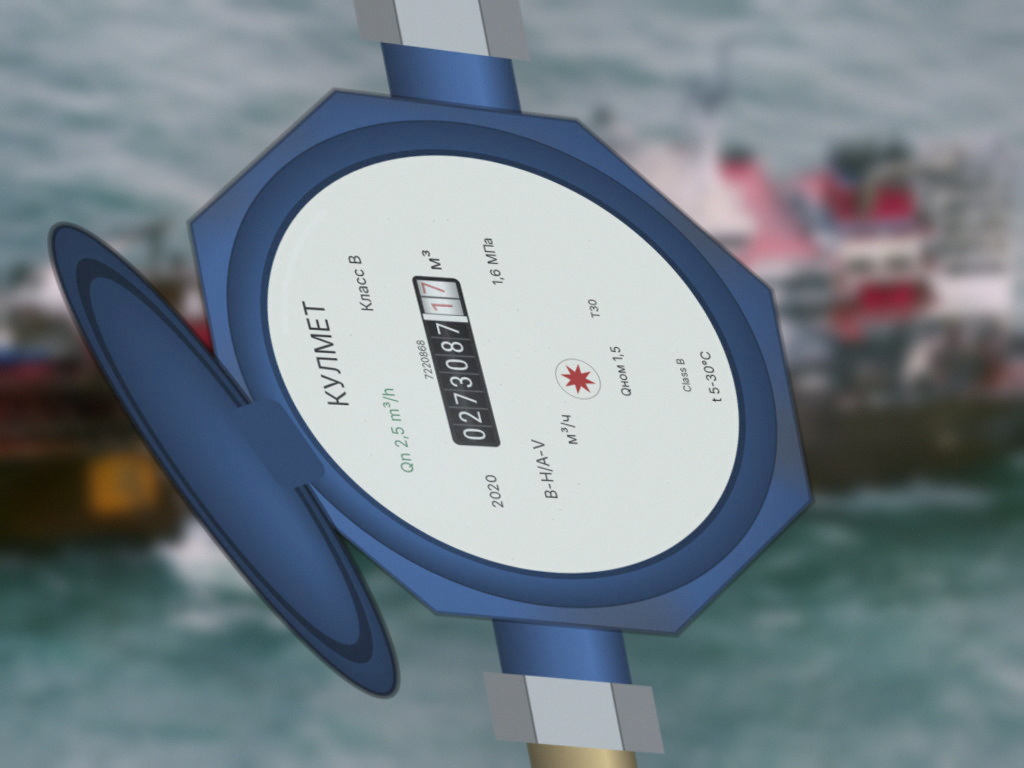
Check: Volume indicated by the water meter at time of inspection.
273087.17 m³
